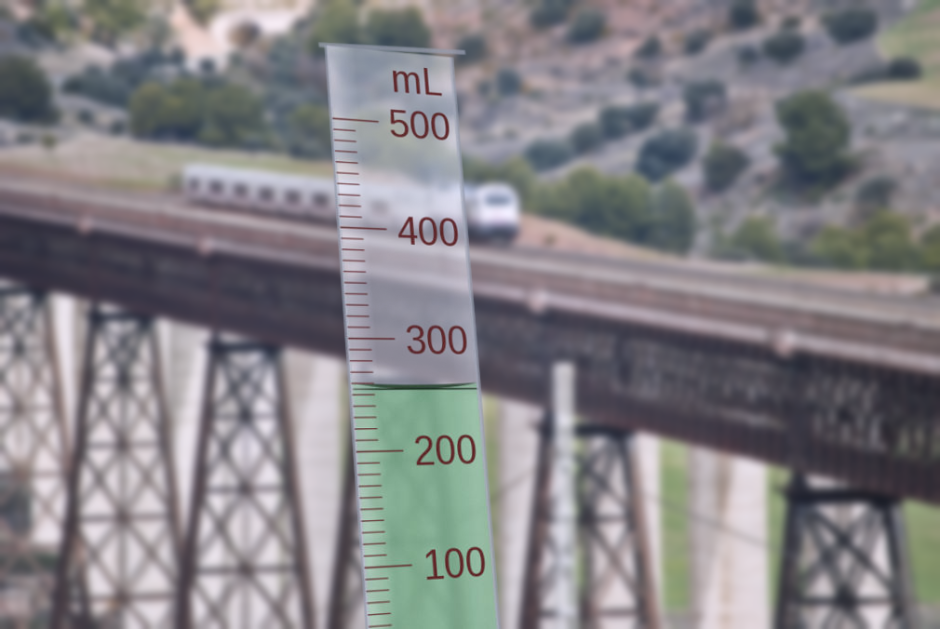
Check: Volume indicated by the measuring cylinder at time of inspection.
255 mL
